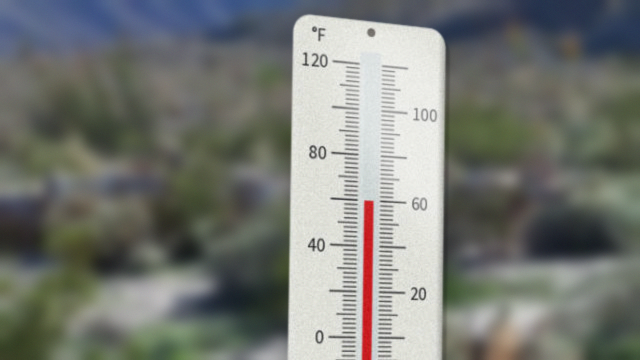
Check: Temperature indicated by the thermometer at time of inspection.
60 °F
